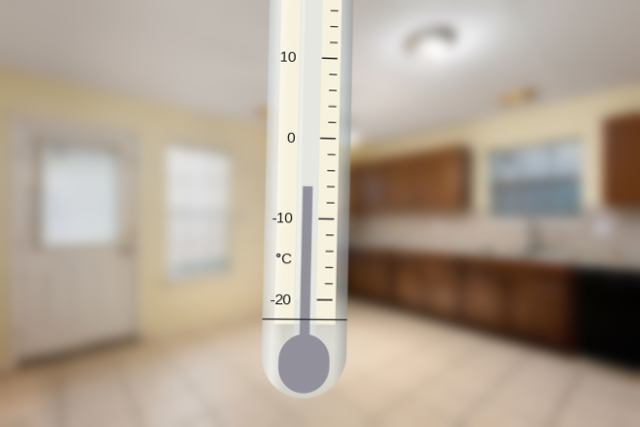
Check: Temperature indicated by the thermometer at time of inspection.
-6 °C
